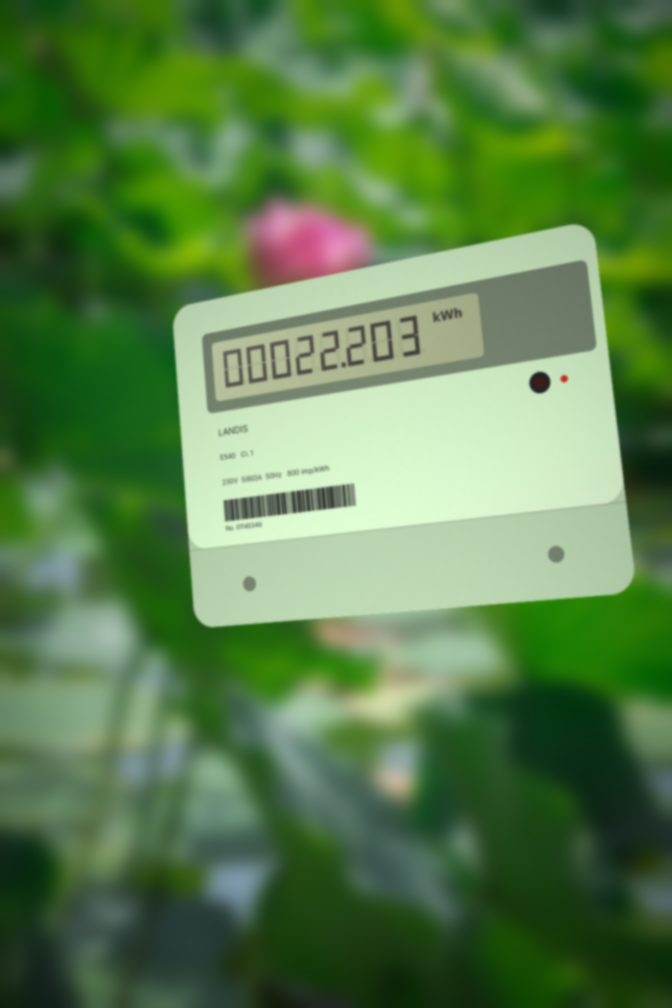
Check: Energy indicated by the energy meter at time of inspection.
22.203 kWh
